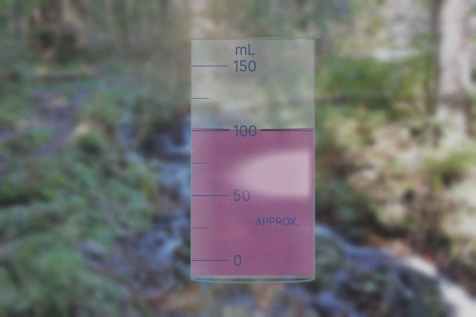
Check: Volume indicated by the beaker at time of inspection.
100 mL
